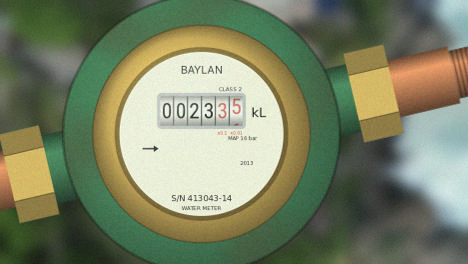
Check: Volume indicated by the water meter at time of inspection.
23.35 kL
